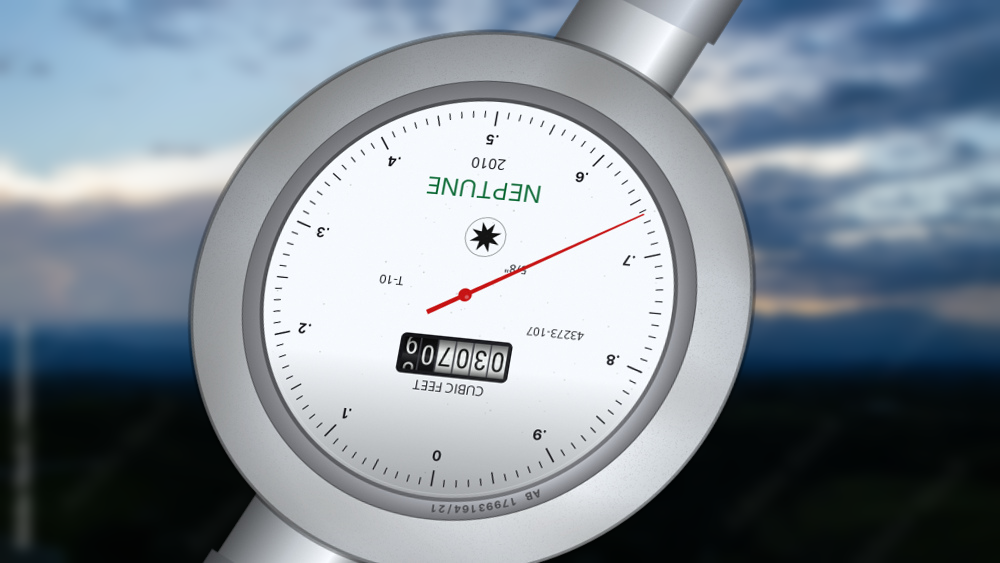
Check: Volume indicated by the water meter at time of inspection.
30708.66 ft³
